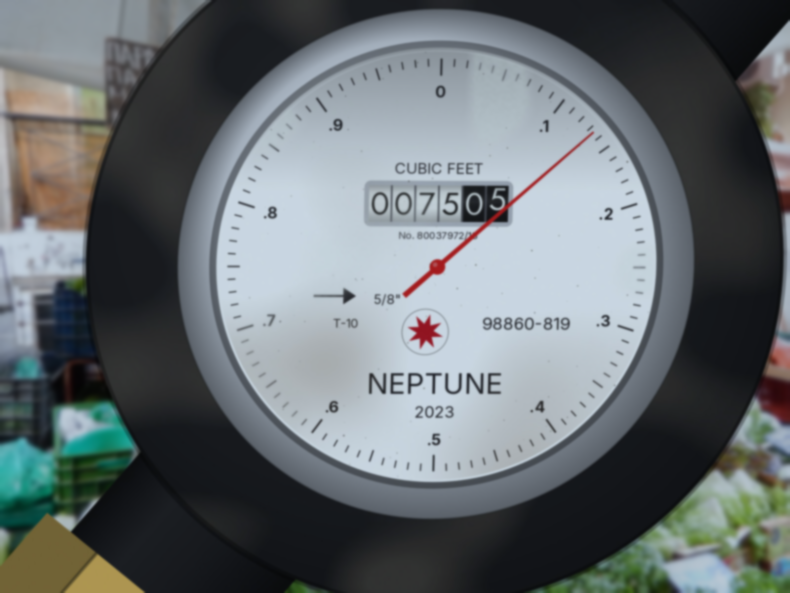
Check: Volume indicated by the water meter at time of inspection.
7505.13 ft³
